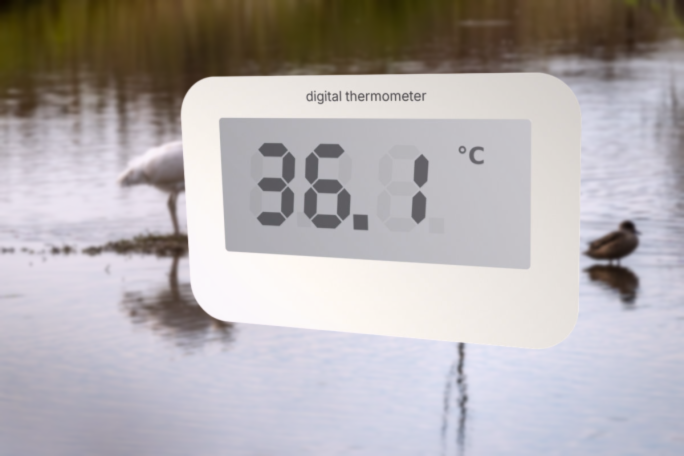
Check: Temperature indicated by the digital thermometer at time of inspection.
36.1 °C
